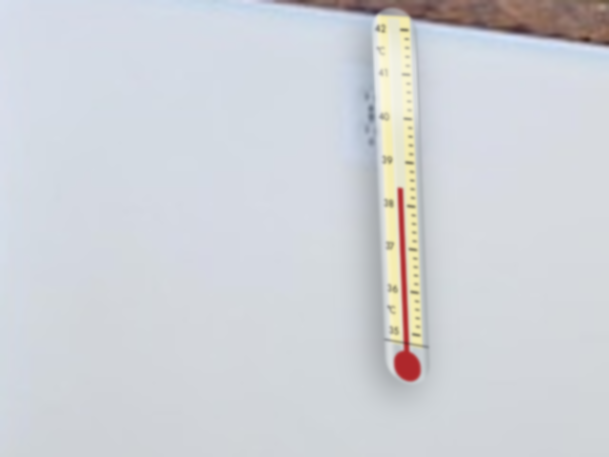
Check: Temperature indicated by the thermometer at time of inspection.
38.4 °C
